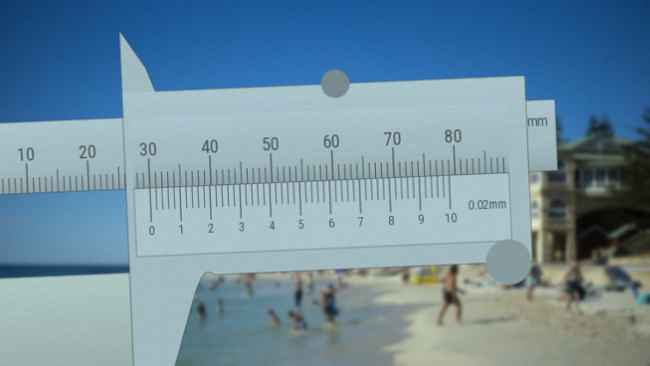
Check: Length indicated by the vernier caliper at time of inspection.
30.0 mm
